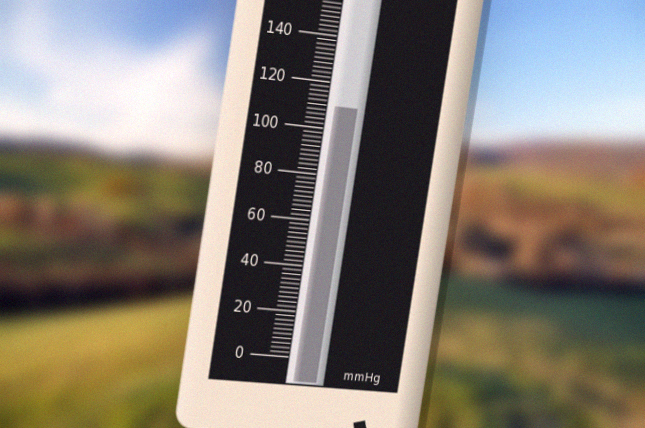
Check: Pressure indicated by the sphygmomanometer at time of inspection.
110 mmHg
